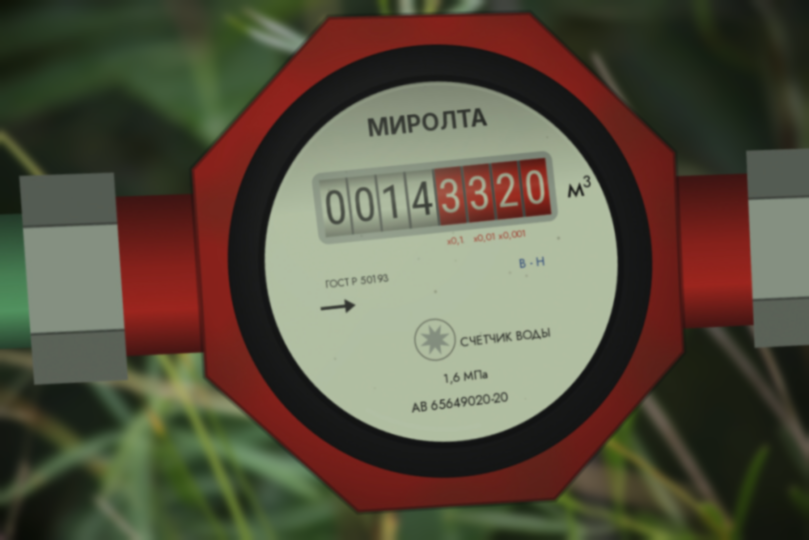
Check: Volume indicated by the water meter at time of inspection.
14.3320 m³
